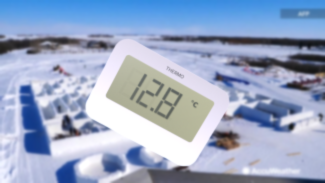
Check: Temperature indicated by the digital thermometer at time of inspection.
12.8 °C
